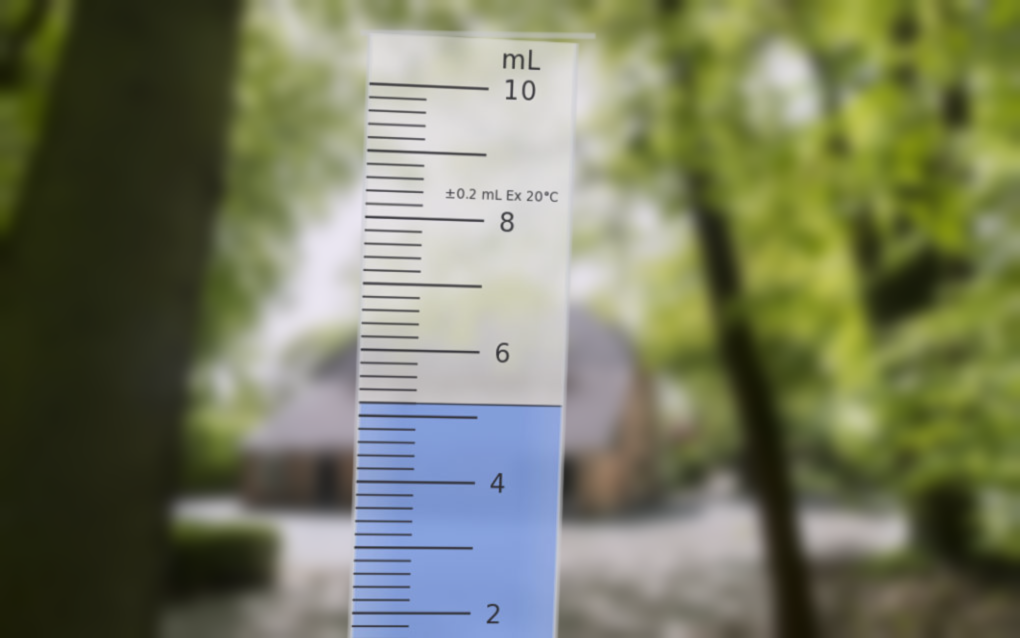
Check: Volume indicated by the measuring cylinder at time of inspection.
5.2 mL
